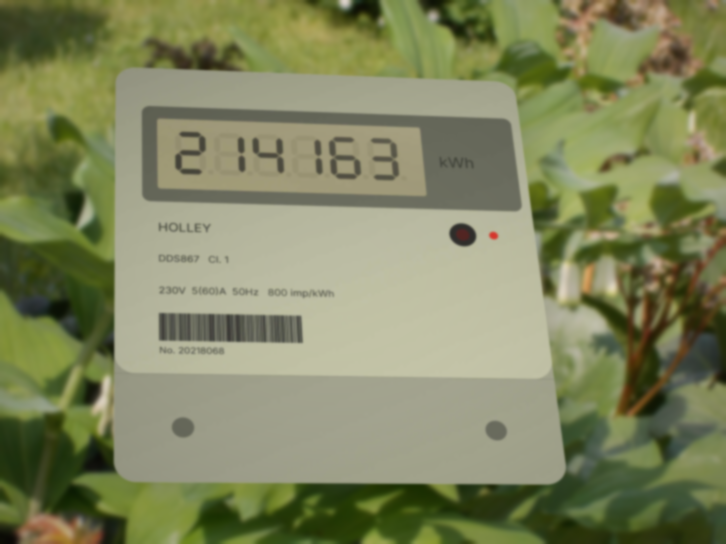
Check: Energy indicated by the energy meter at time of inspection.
214163 kWh
